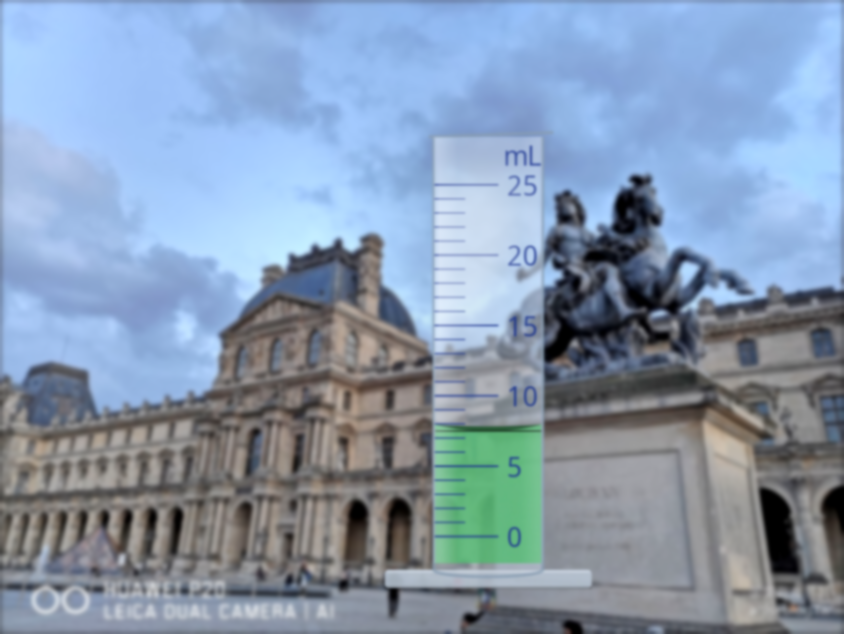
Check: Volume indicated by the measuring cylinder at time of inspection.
7.5 mL
